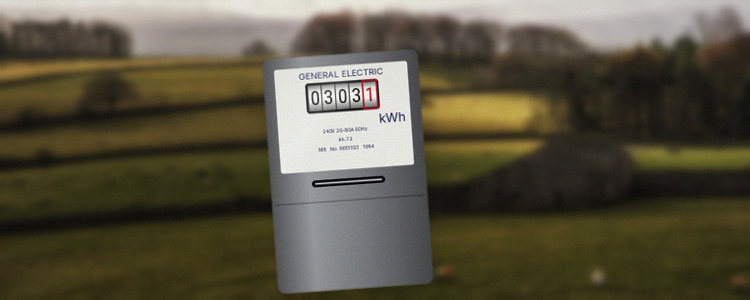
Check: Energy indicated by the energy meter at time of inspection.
303.1 kWh
